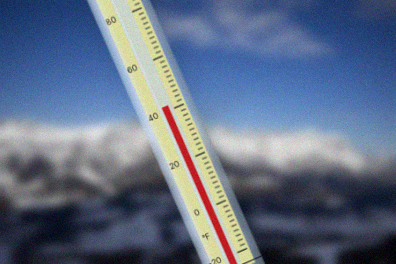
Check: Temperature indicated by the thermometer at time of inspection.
42 °F
